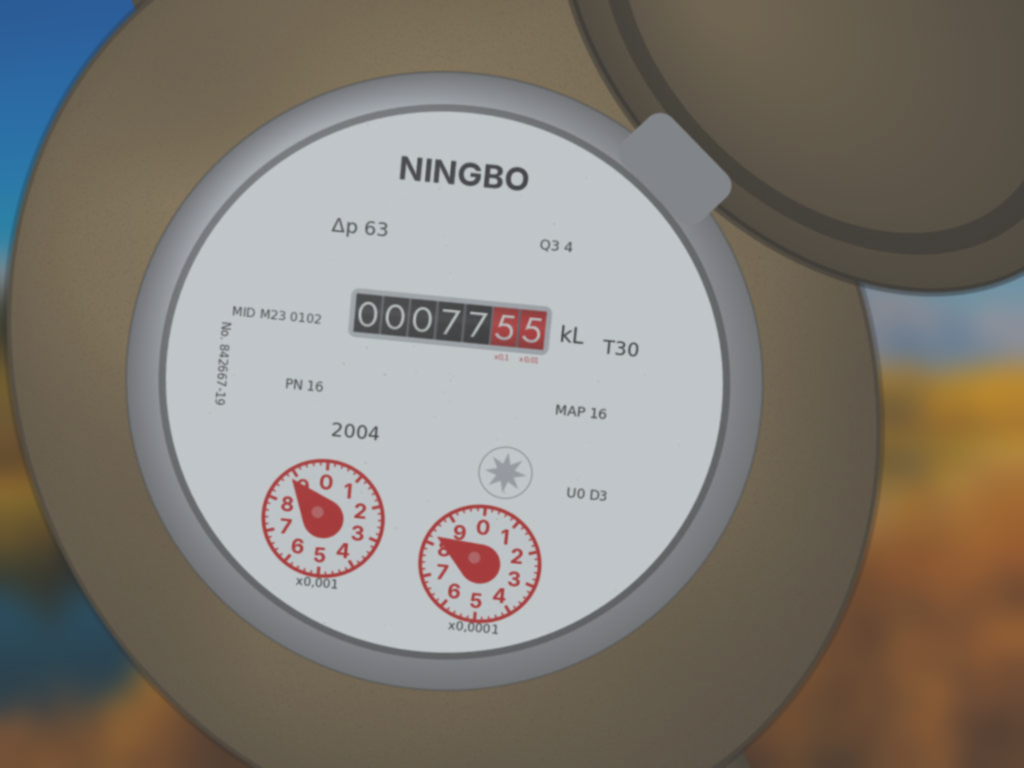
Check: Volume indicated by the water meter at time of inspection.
77.5588 kL
